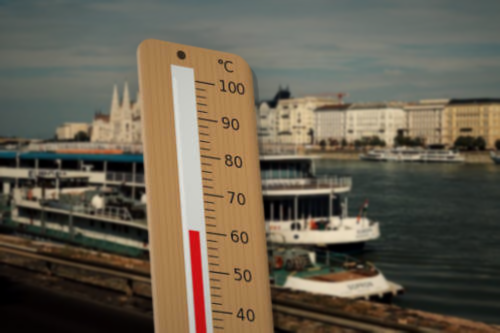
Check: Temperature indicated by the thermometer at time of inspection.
60 °C
